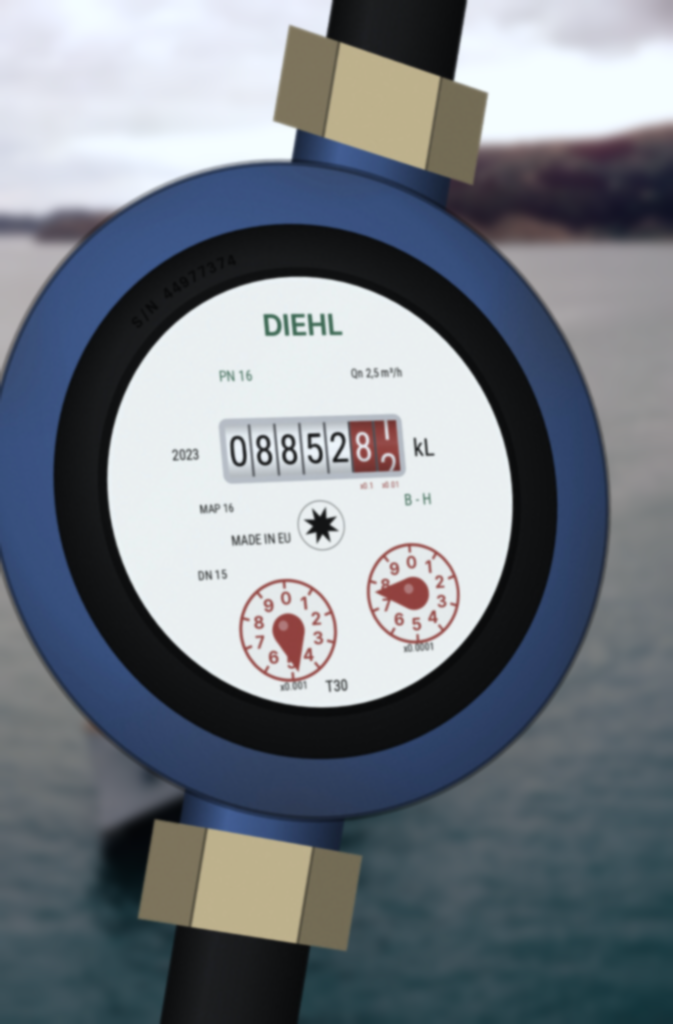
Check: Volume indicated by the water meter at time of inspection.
8852.8147 kL
